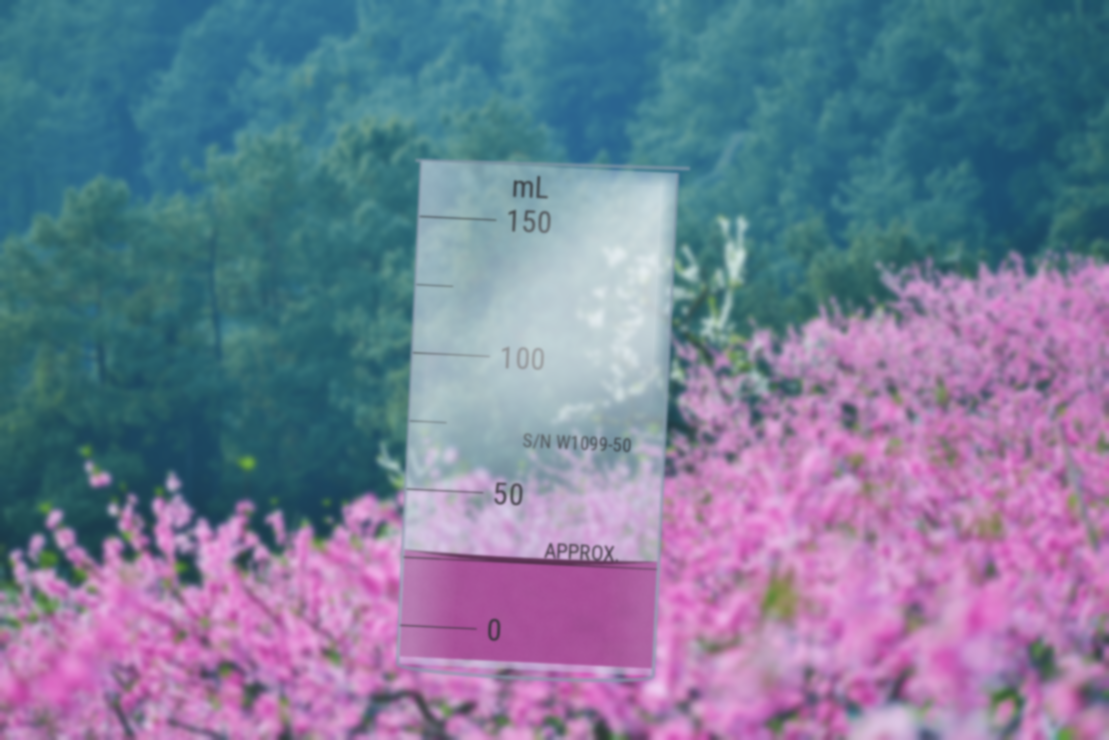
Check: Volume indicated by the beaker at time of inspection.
25 mL
